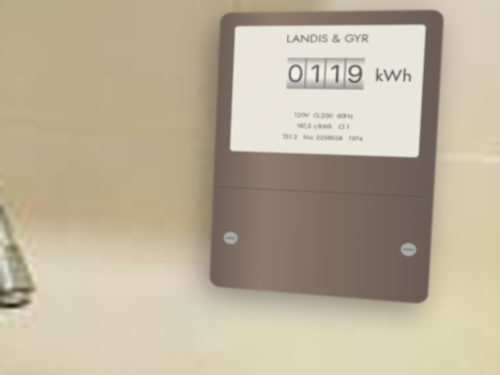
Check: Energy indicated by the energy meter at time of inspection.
119 kWh
